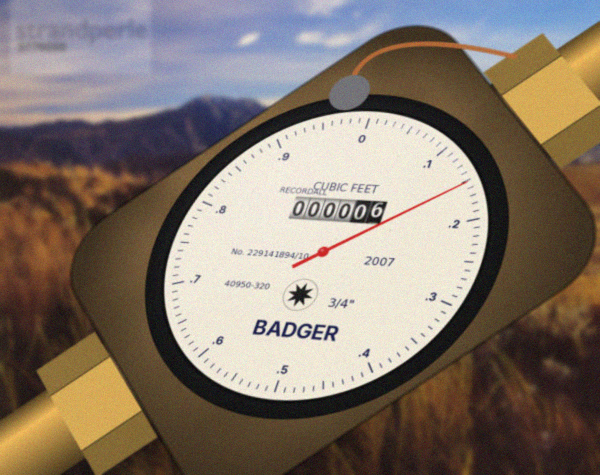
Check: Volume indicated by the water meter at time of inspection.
6.15 ft³
